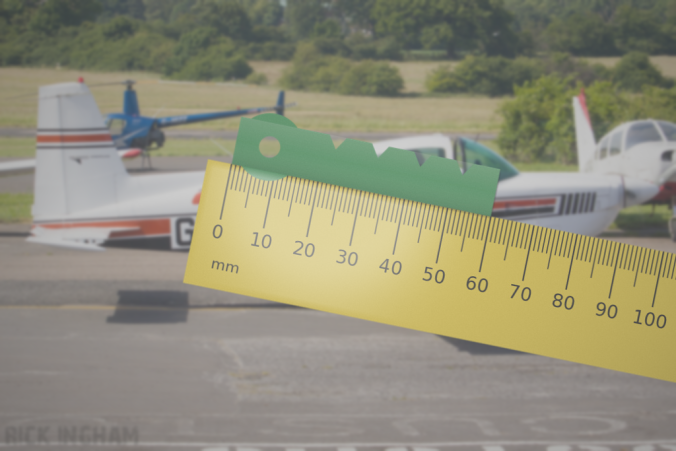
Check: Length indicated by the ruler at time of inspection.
60 mm
